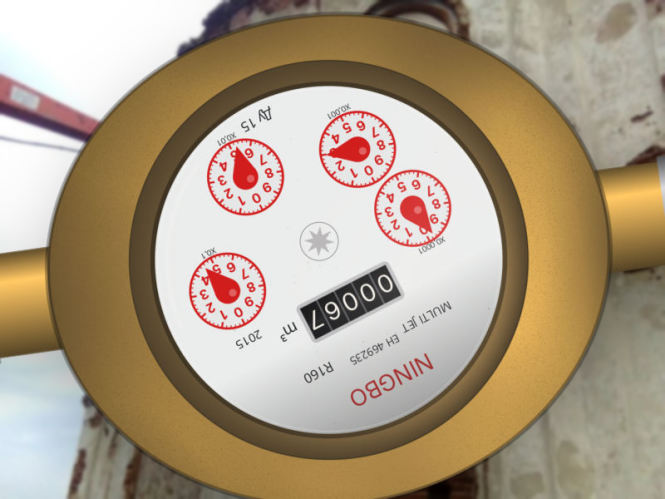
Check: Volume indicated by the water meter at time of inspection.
67.4529 m³
